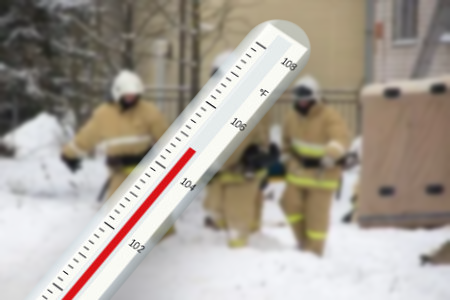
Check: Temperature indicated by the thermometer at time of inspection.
104.8 °F
